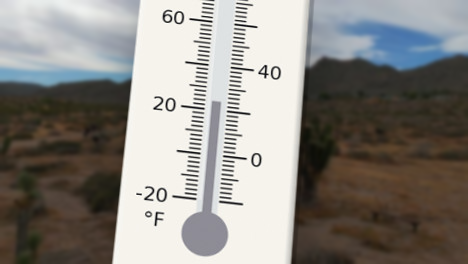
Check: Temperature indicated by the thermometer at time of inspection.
24 °F
